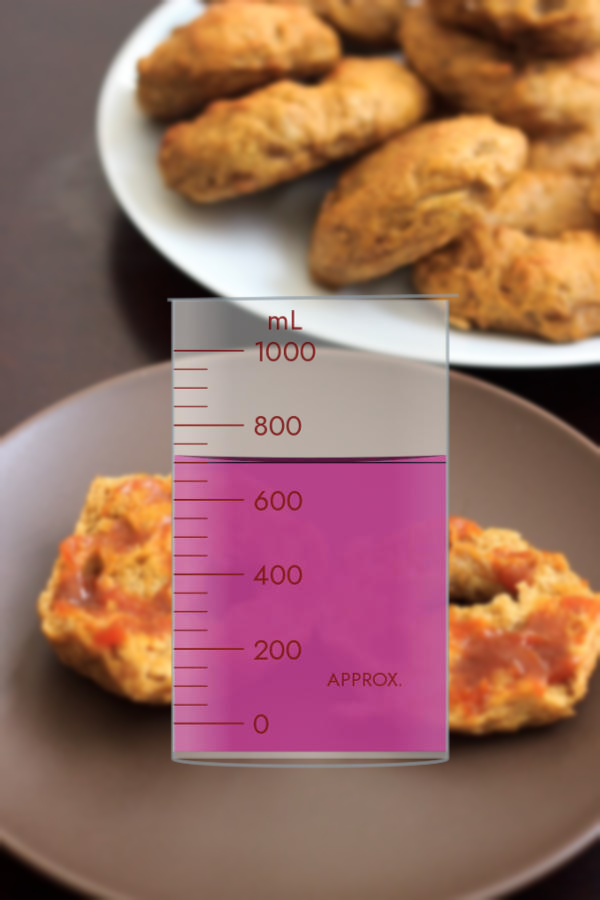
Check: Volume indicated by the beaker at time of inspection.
700 mL
